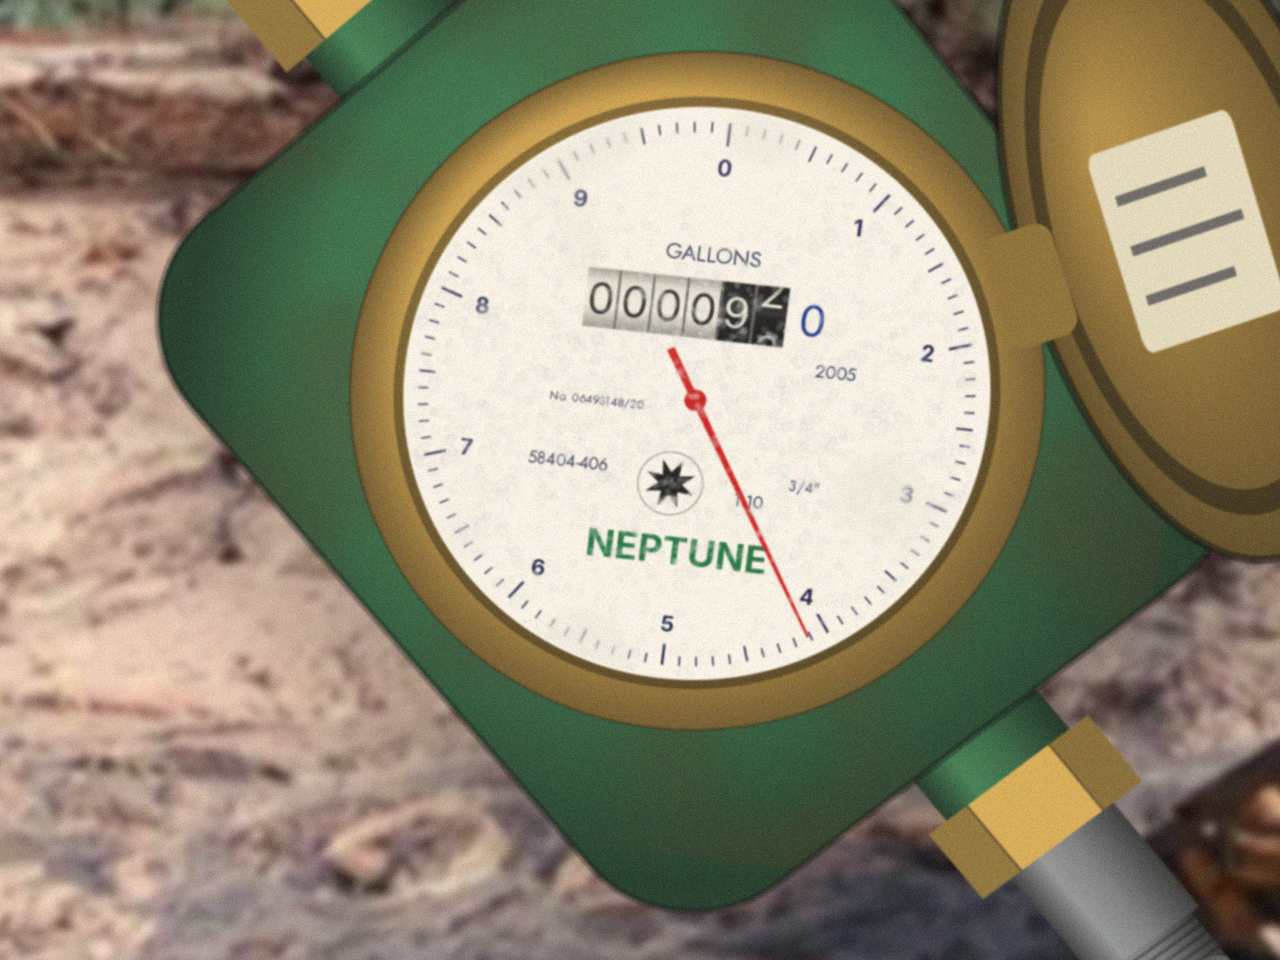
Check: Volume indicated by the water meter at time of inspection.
924.1 gal
